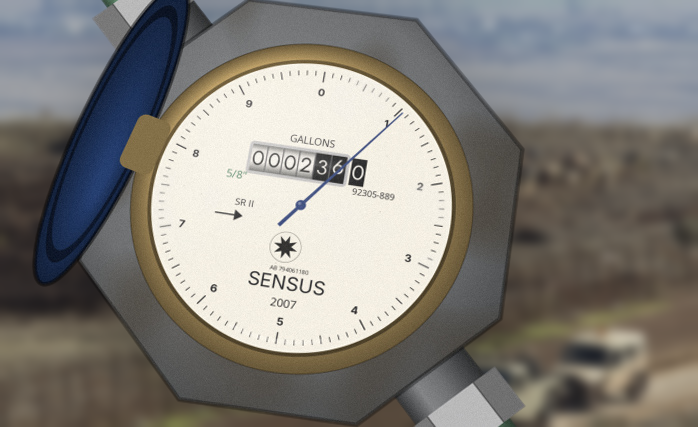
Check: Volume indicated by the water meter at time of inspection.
2361.0 gal
